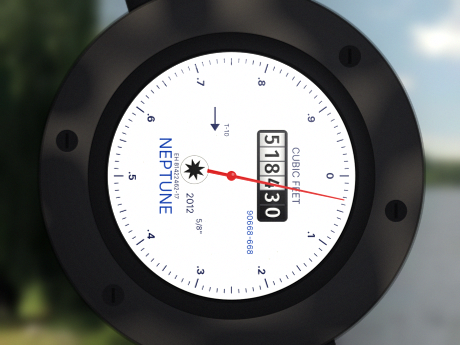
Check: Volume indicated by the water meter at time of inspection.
518430.03 ft³
